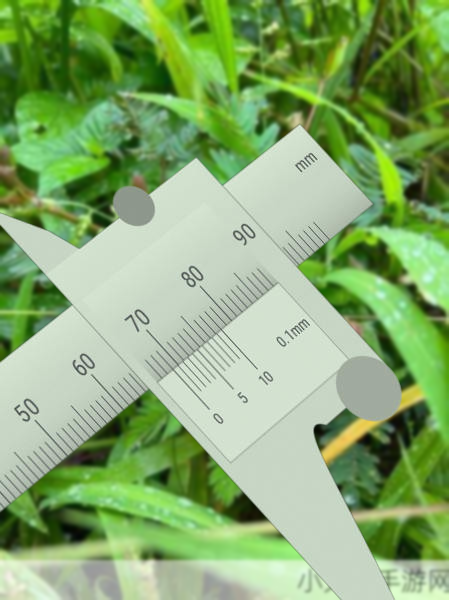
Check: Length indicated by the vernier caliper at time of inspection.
69.0 mm
